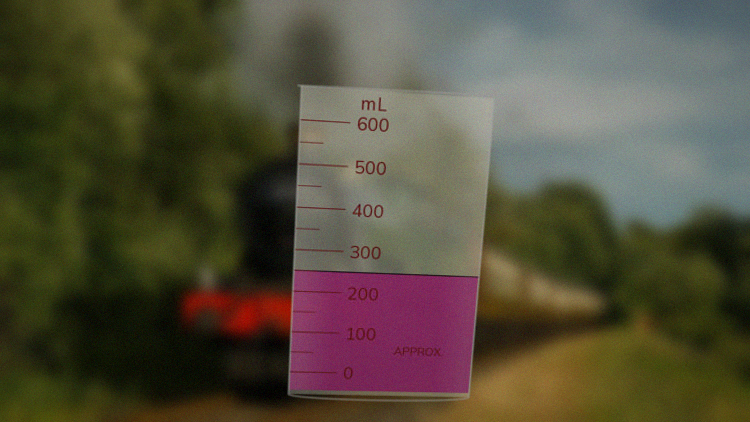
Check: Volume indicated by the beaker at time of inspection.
250 mL
